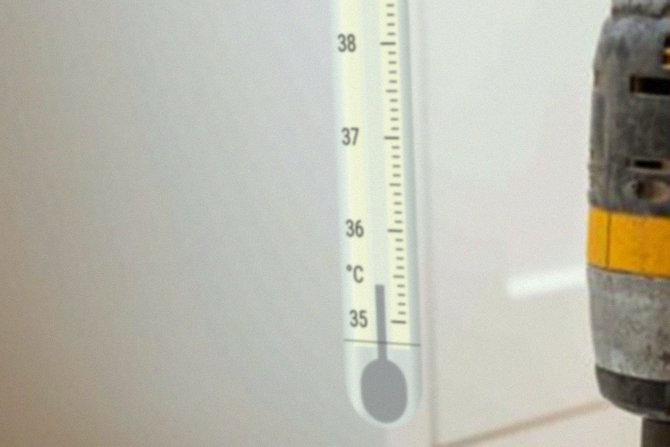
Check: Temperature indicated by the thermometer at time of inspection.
35.4 °C
